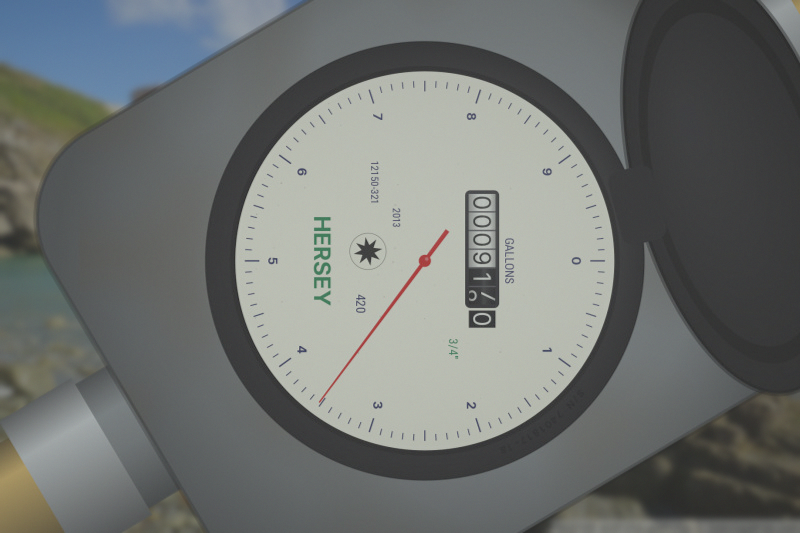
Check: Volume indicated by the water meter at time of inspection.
9173.5 gal
